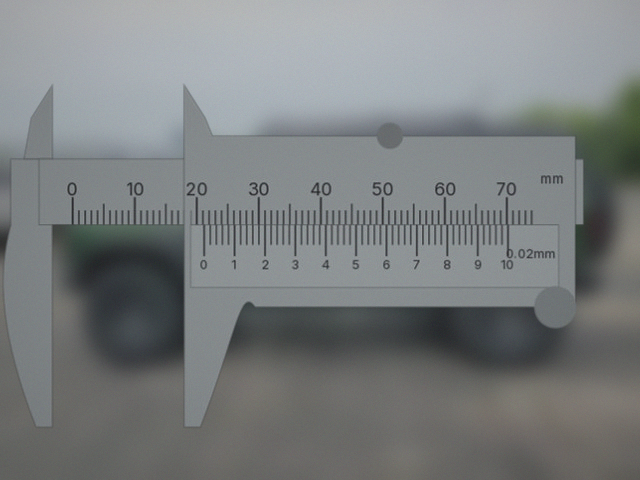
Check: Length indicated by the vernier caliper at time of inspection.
21.2 mm
